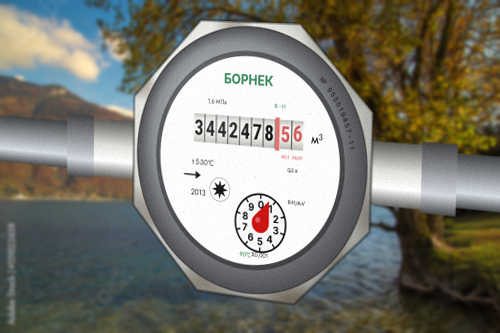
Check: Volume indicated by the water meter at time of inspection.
3442478.560 m³
